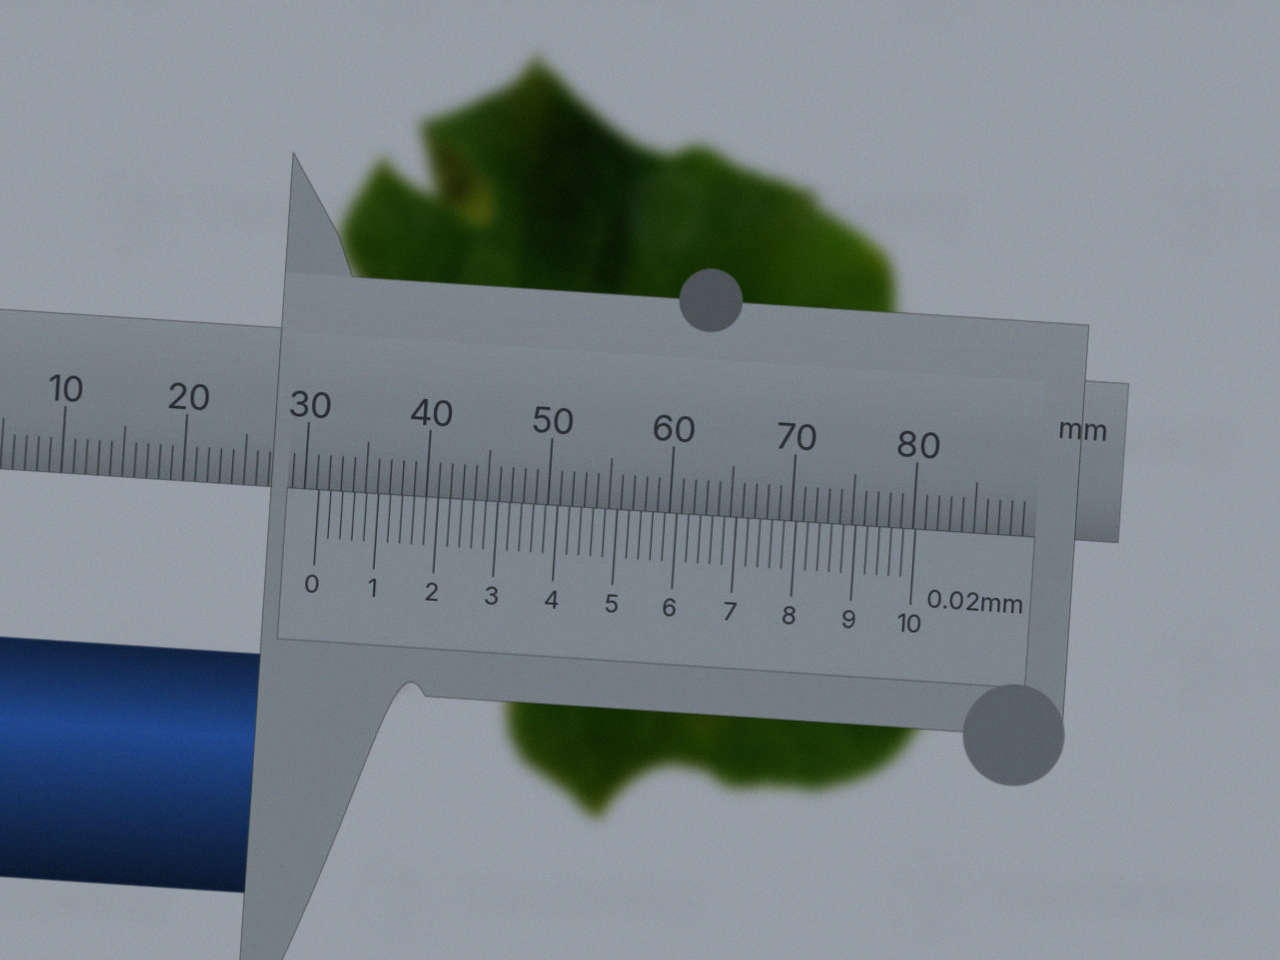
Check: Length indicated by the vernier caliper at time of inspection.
31.2 mm
